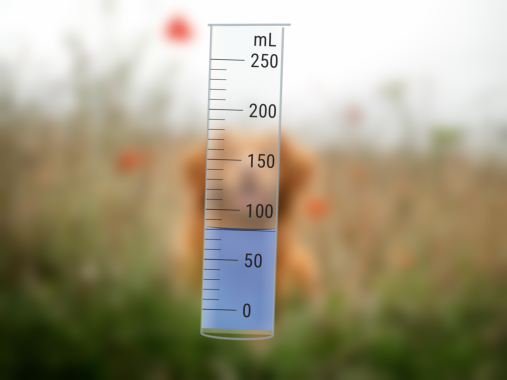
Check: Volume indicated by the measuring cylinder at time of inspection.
80 mL
